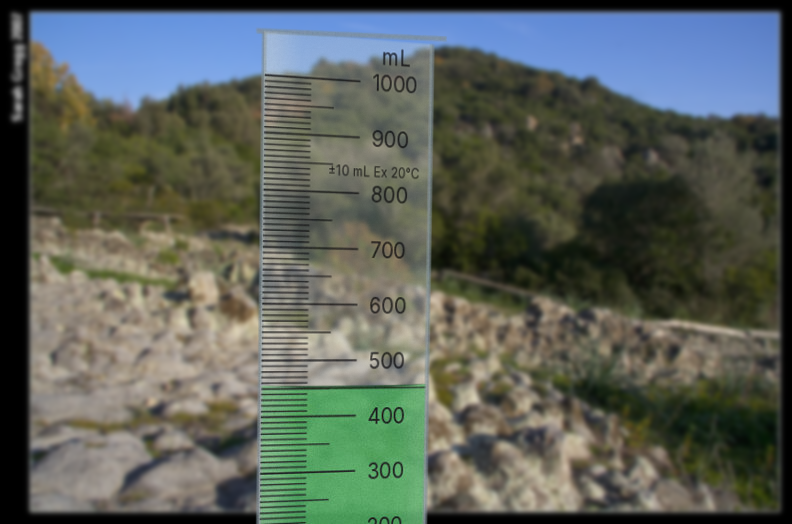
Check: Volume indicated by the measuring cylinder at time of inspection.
450 mL
